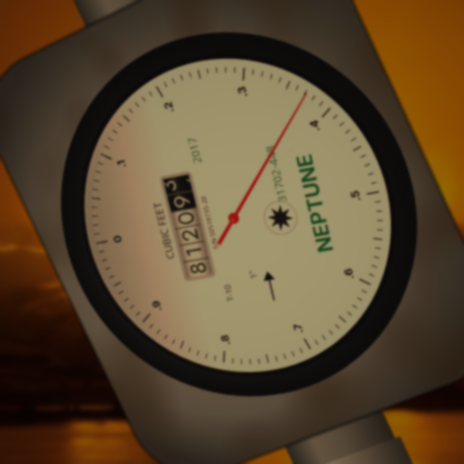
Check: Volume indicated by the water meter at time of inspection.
812093.37 ft³
